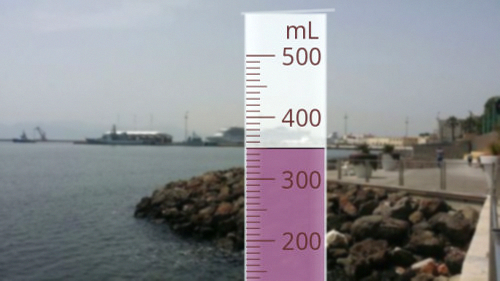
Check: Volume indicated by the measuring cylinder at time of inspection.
350 mL
